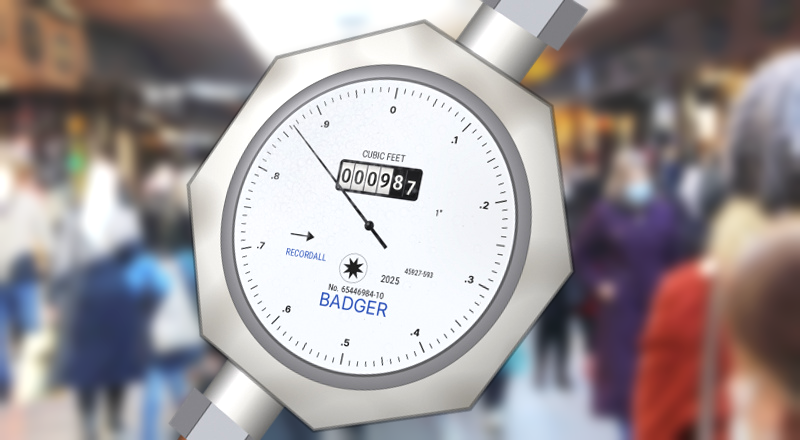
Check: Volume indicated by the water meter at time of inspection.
986.86 ft³
